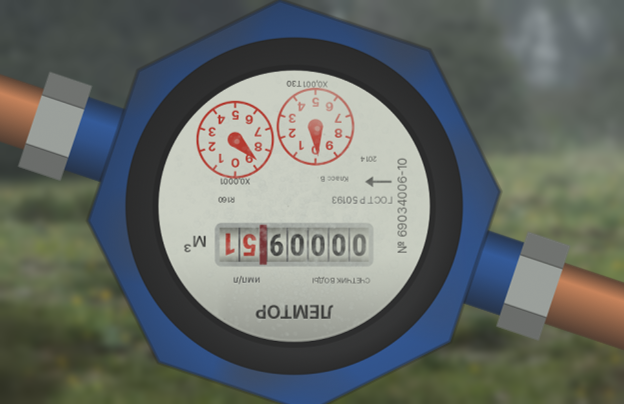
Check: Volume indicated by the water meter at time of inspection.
9.5098 m³
